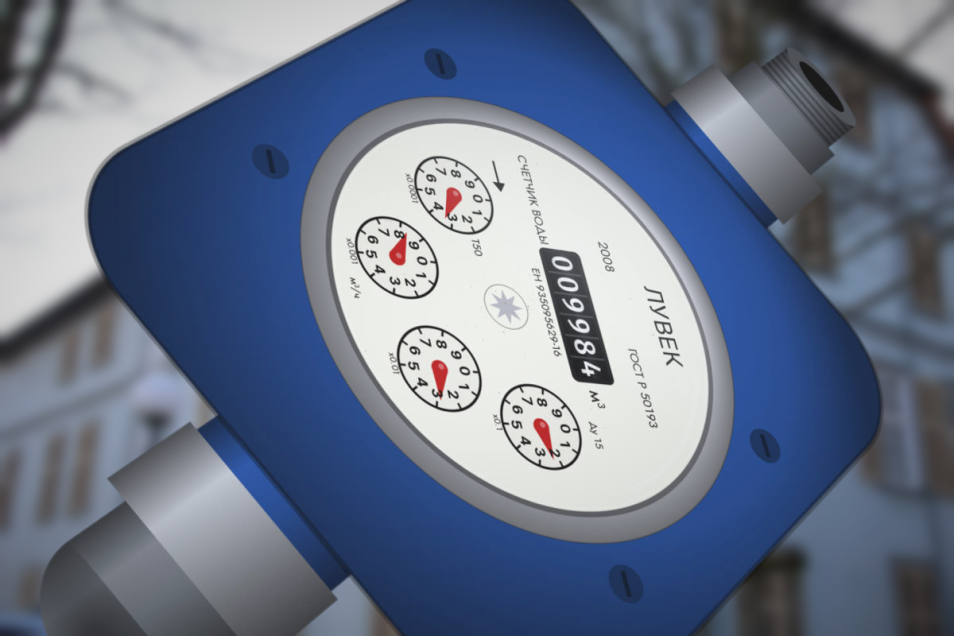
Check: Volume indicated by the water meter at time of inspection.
9984.2283 m³
